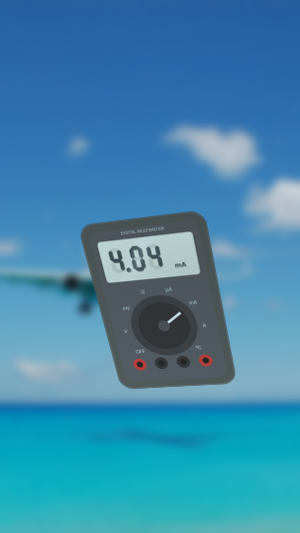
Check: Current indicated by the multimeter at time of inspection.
4.04 mA
